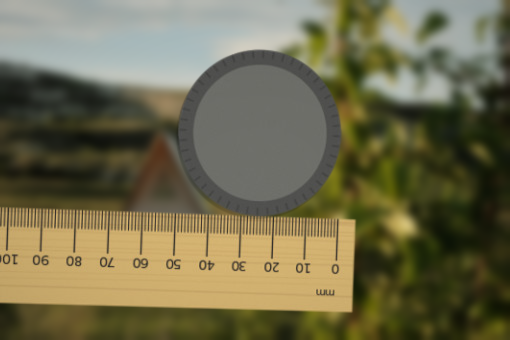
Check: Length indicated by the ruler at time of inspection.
50 mm
